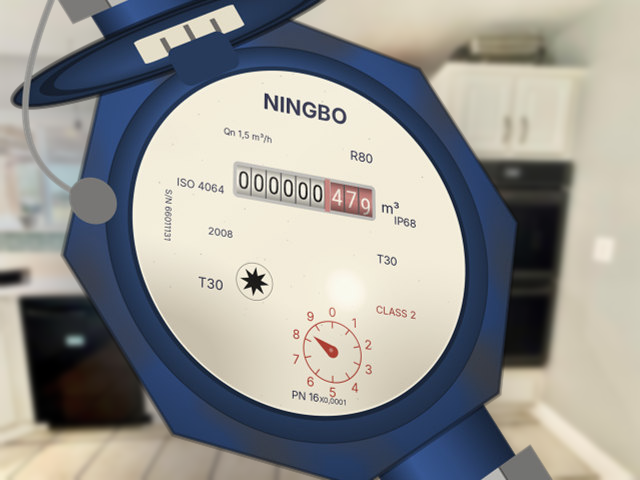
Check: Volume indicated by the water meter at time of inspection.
0.4788 m³
